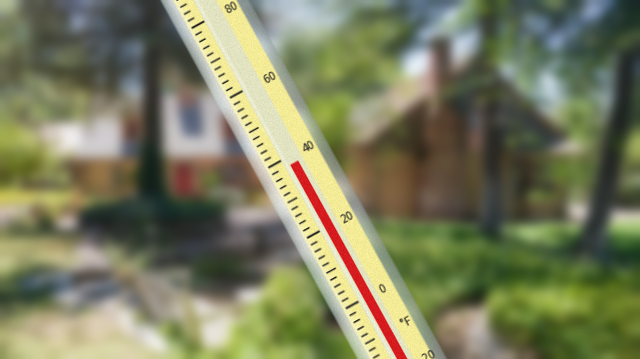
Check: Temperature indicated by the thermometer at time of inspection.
38 °F
